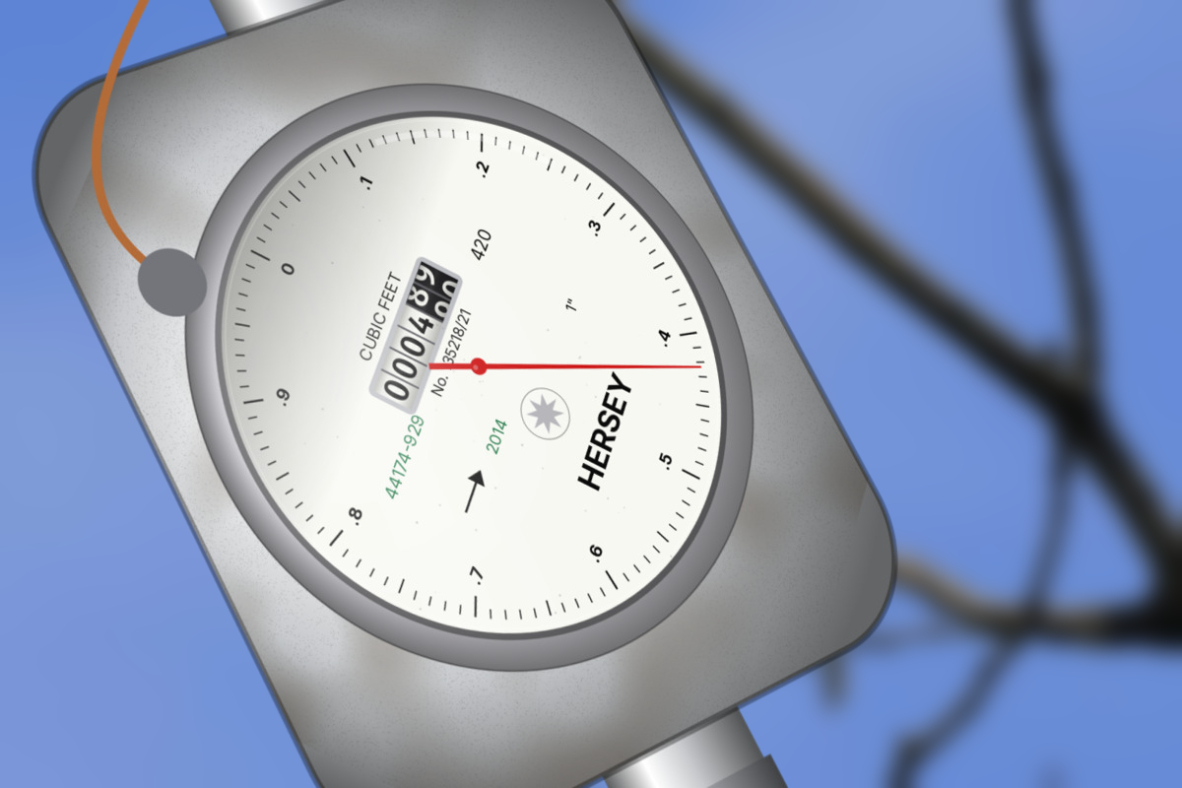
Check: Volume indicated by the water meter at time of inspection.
489.42 ft³
